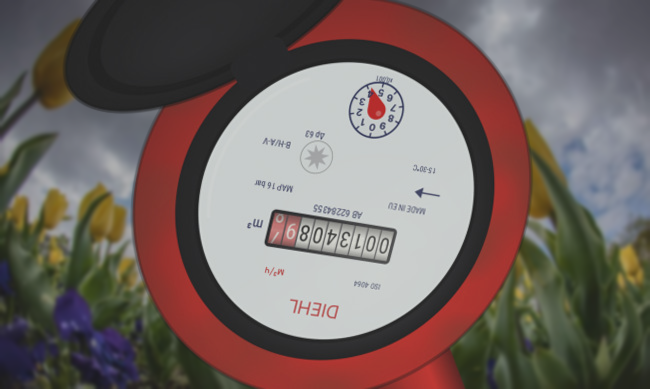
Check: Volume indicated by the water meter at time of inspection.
13408.974 m³
